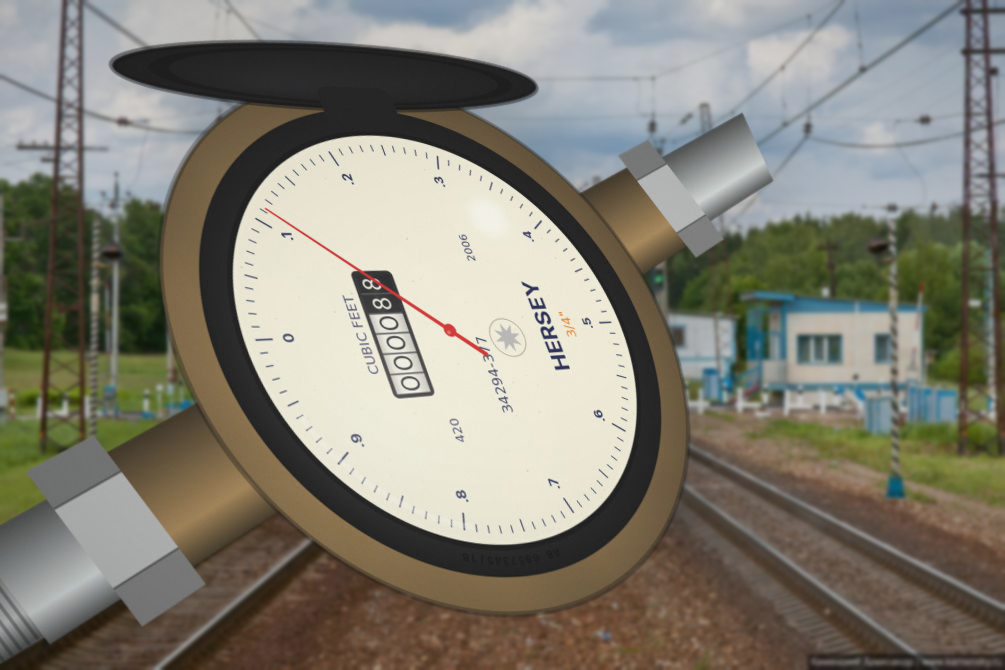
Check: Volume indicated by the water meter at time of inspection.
88.11 ft³
